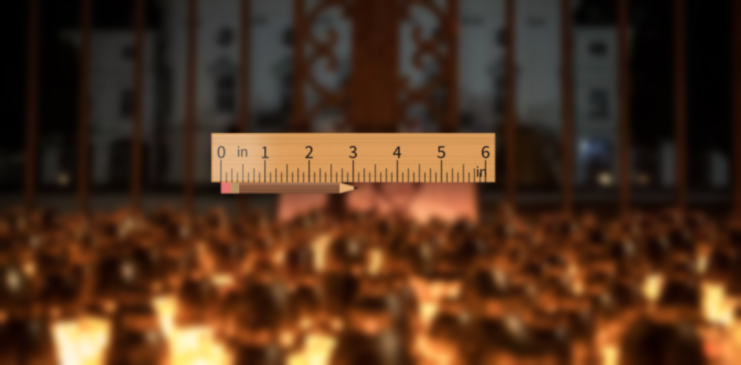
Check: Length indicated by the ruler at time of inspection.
3.125 in
